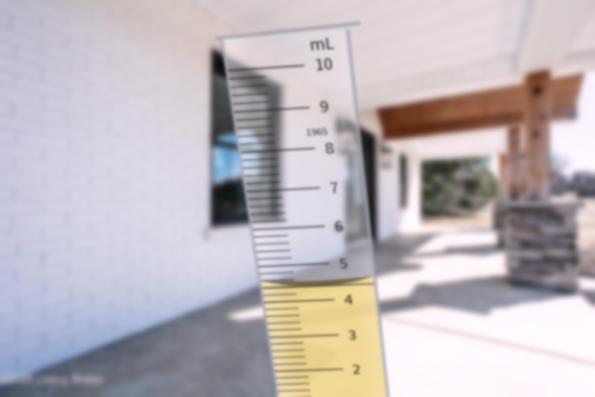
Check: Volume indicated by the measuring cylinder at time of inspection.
4.4 mL
